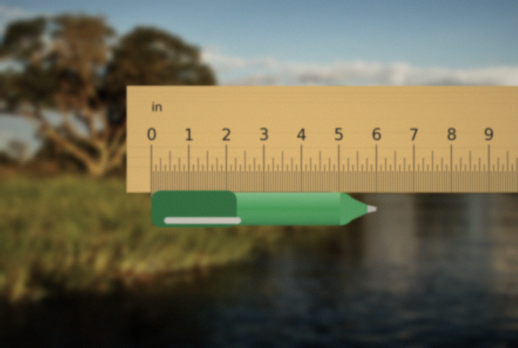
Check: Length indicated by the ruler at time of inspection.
6 in
